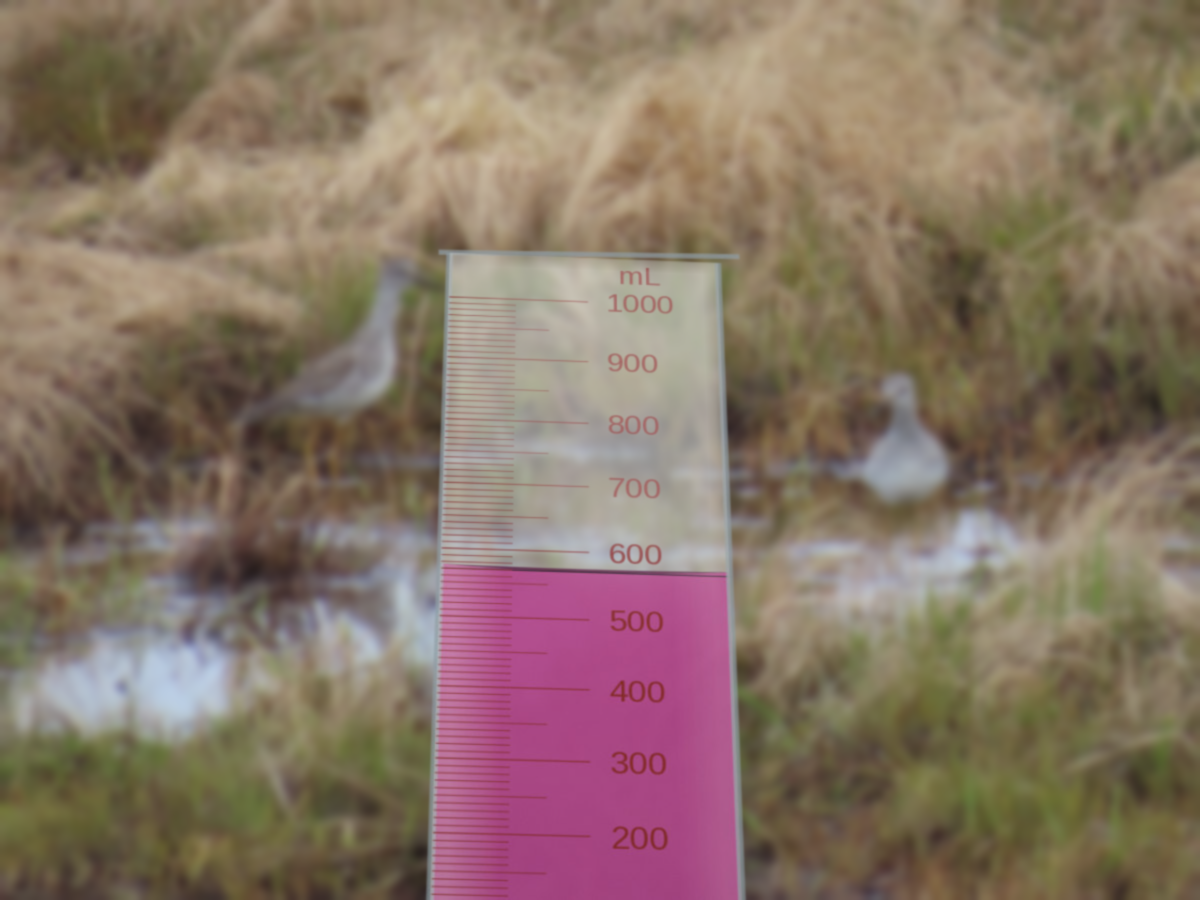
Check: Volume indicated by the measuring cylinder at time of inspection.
570 mL
